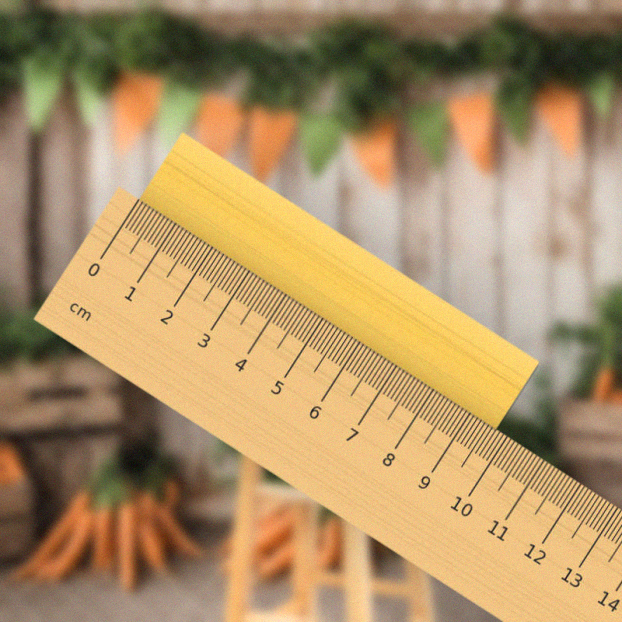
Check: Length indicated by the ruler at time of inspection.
9.7 cm
